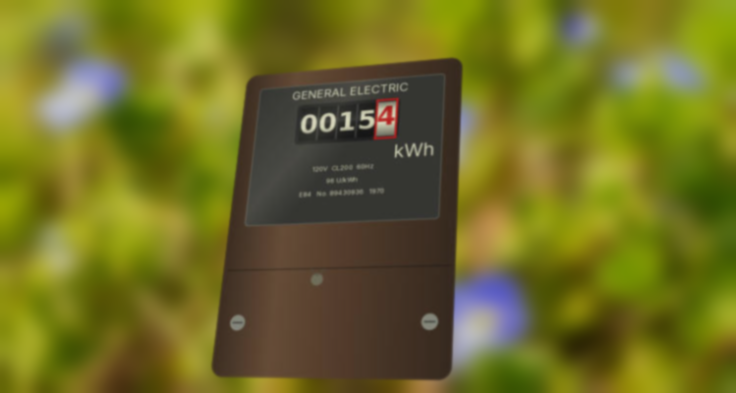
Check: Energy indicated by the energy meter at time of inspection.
15.4 kWh
